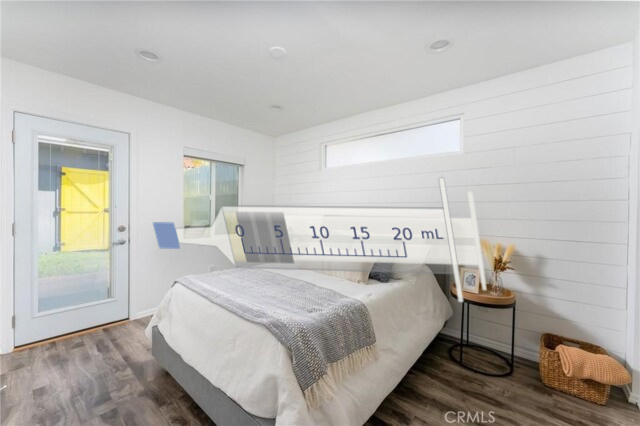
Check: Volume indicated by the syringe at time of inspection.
0 mL
